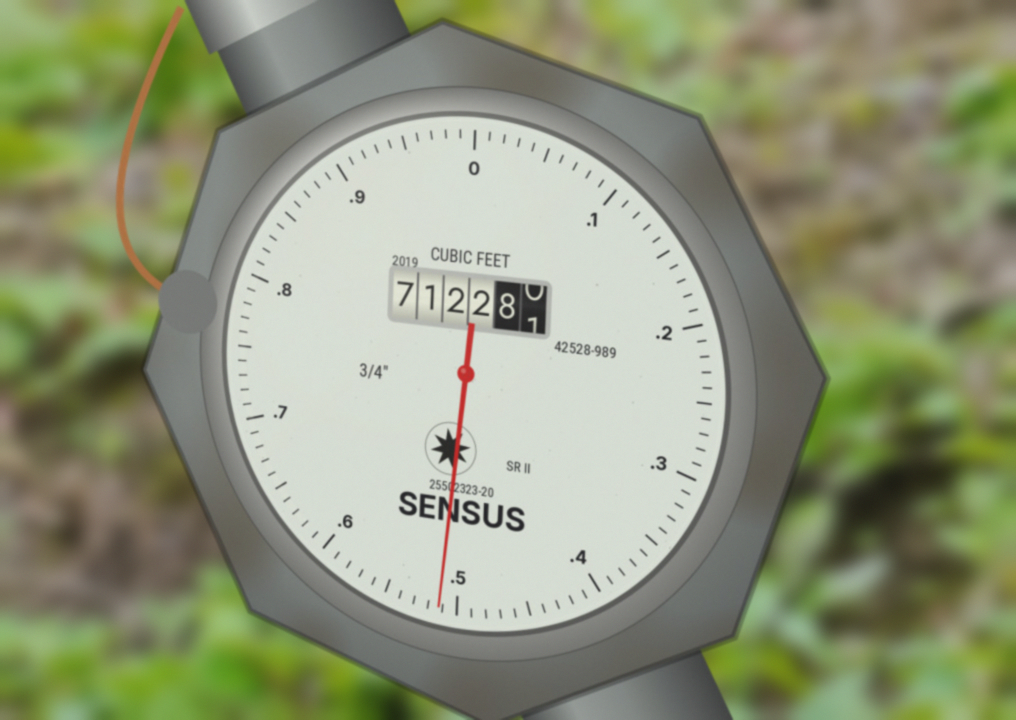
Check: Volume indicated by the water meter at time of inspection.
712280.51 ft³
